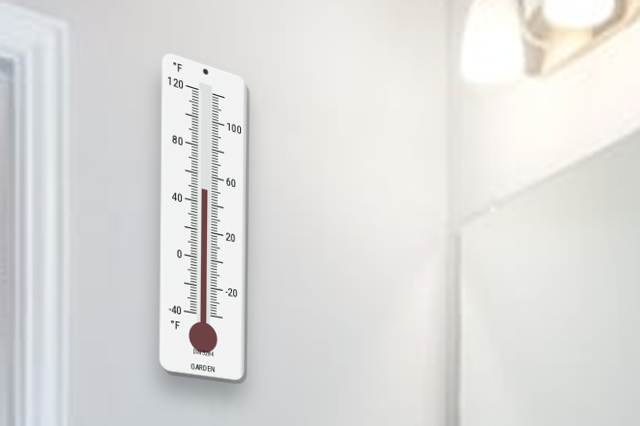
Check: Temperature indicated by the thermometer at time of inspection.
50 °F
